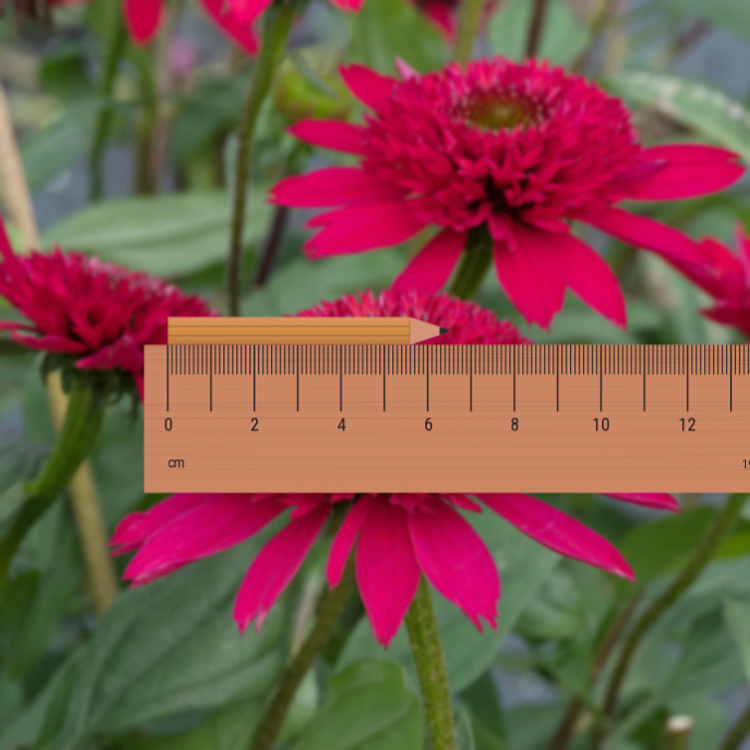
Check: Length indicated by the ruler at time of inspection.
6.5 cm
